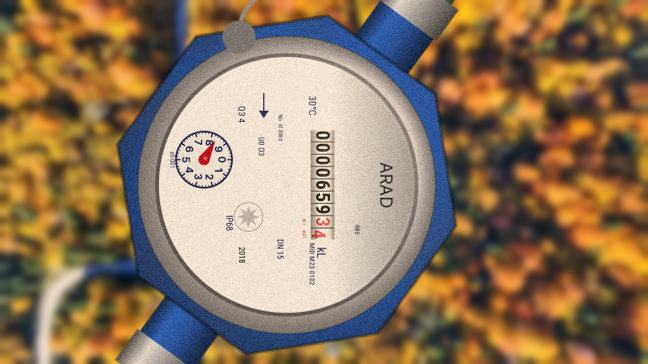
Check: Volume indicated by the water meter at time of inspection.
659.338 kL
